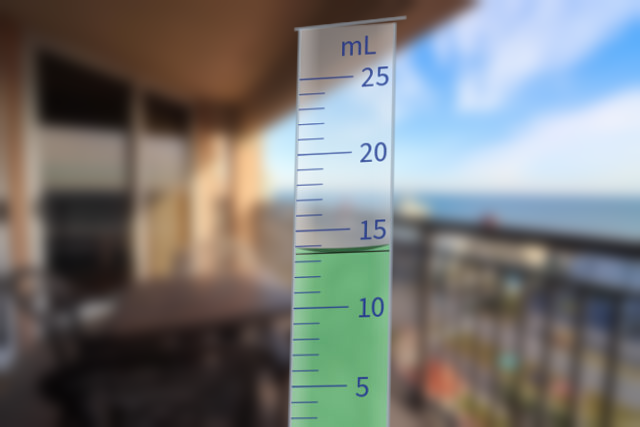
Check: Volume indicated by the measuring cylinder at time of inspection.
13.5 mL
